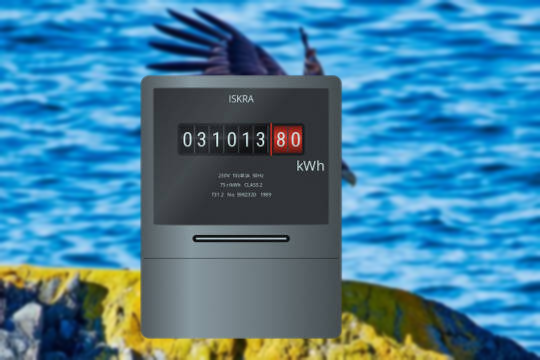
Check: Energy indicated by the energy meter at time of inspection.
31013.80 kWh
